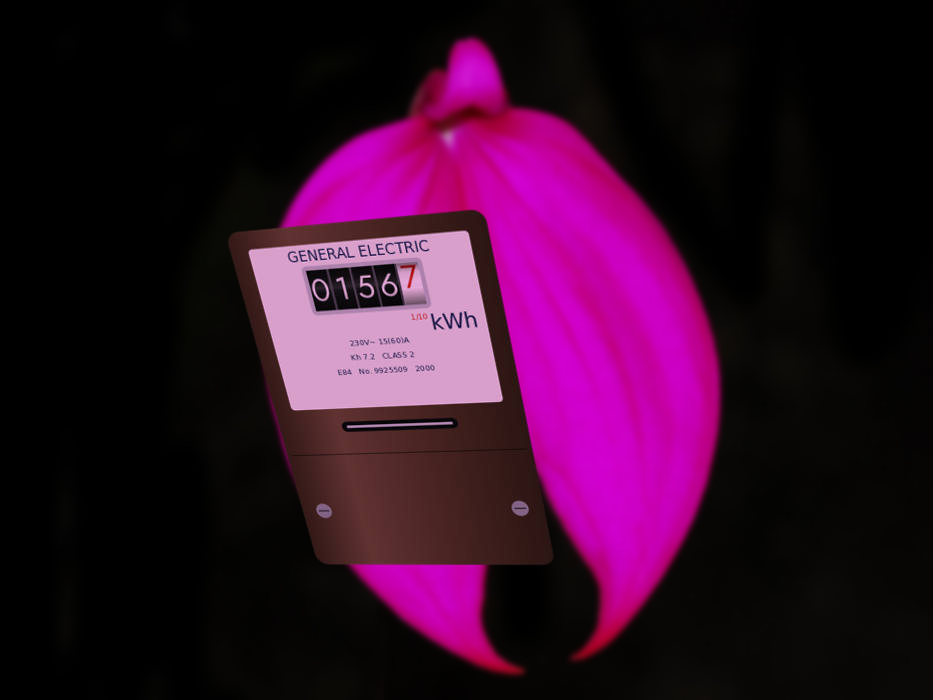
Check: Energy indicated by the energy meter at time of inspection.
156.7 kWh
